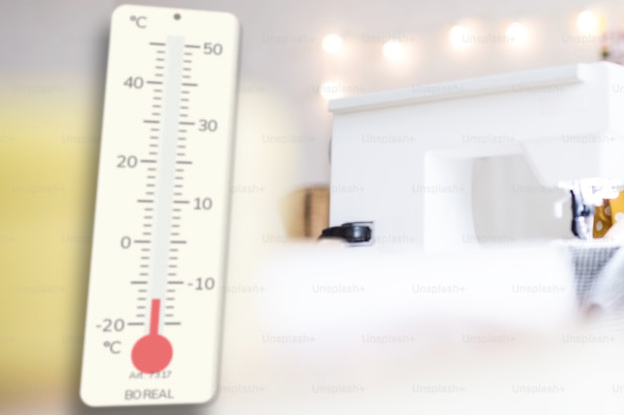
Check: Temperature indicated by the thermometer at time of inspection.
-14 °C
